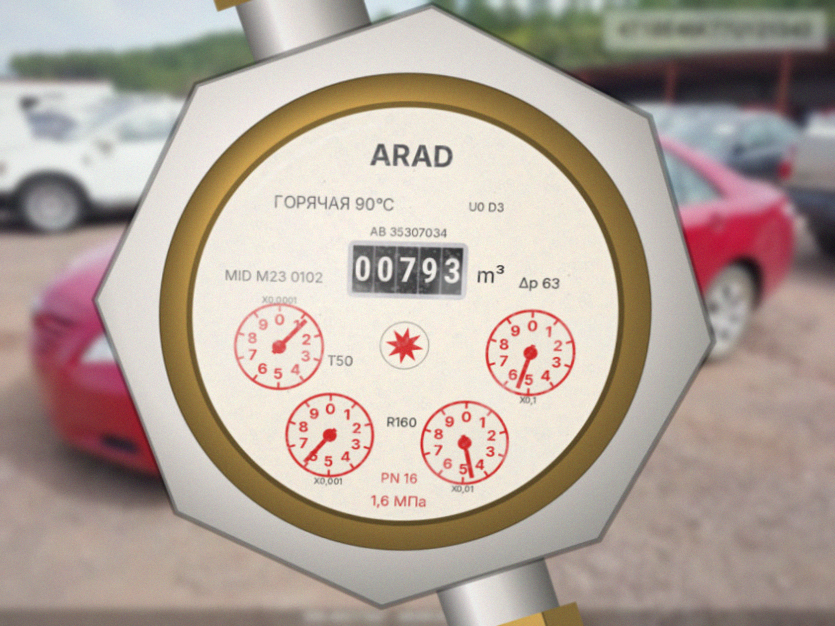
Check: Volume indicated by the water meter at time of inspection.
793.5461 m³
